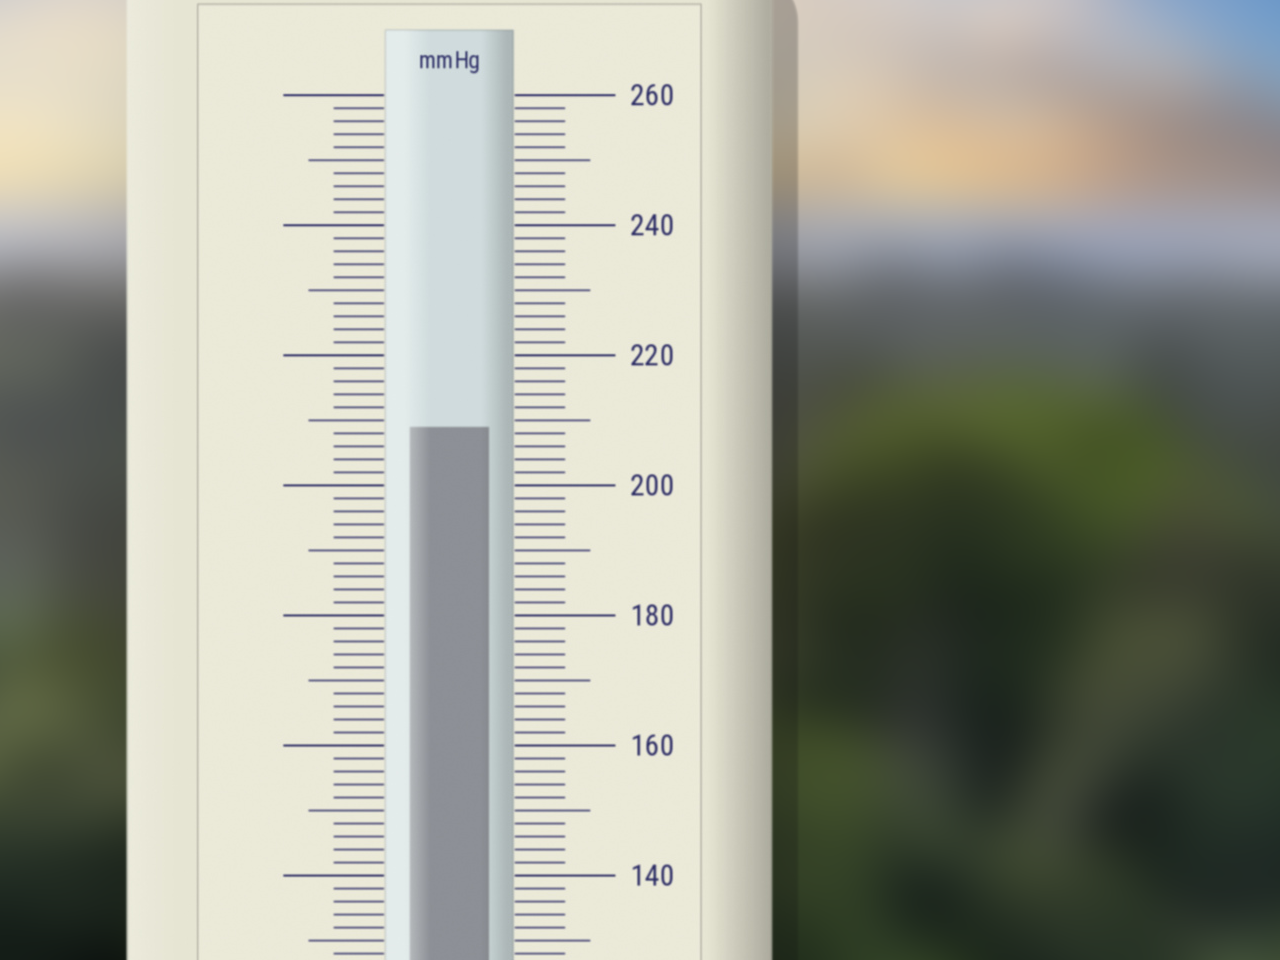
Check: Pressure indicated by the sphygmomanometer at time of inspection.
209 mmHg
